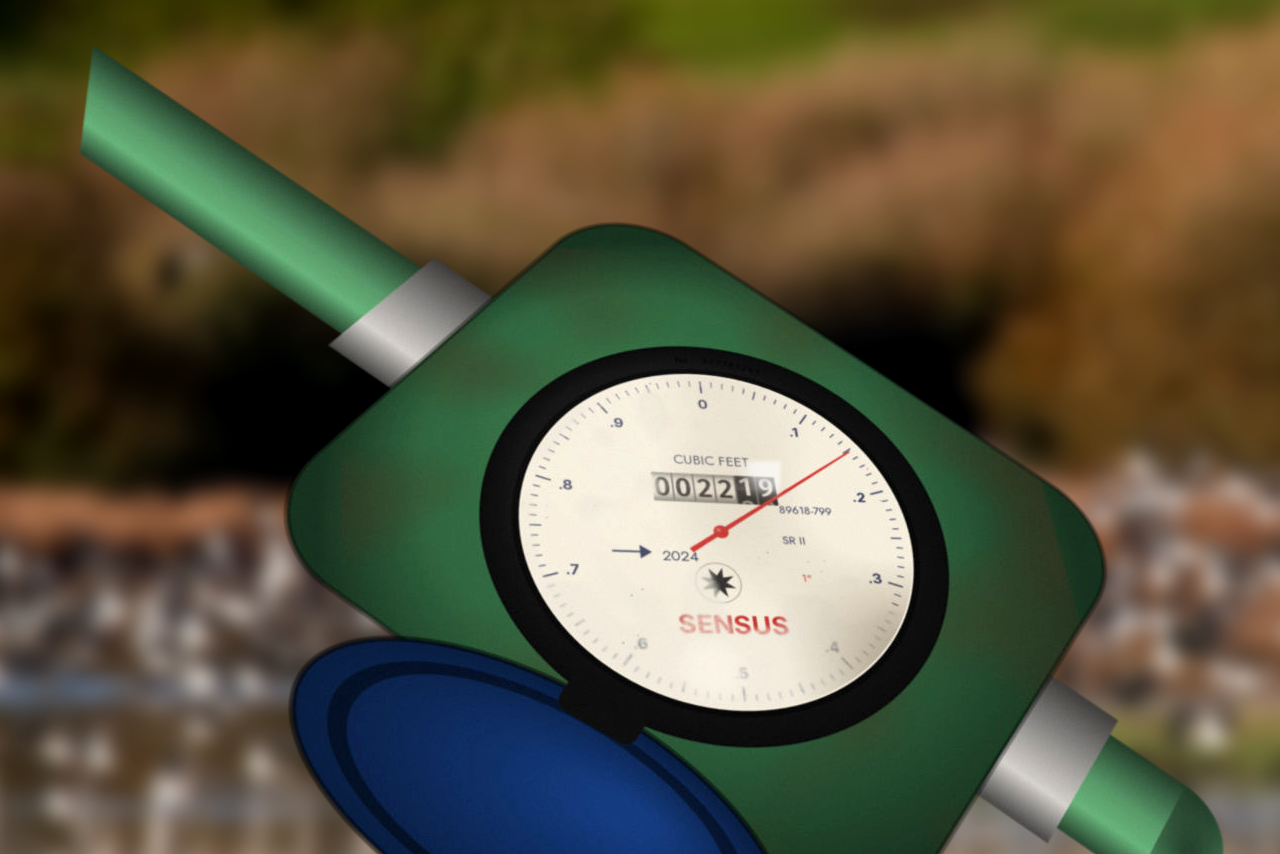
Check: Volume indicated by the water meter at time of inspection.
2219.15 ft³
